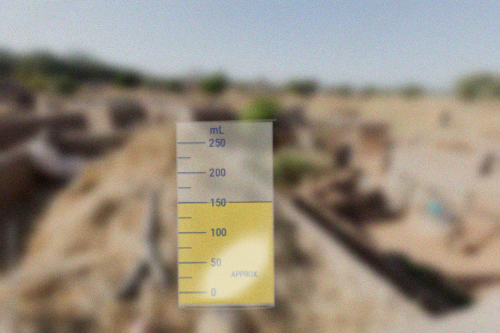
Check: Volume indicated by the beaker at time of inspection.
150 mL
